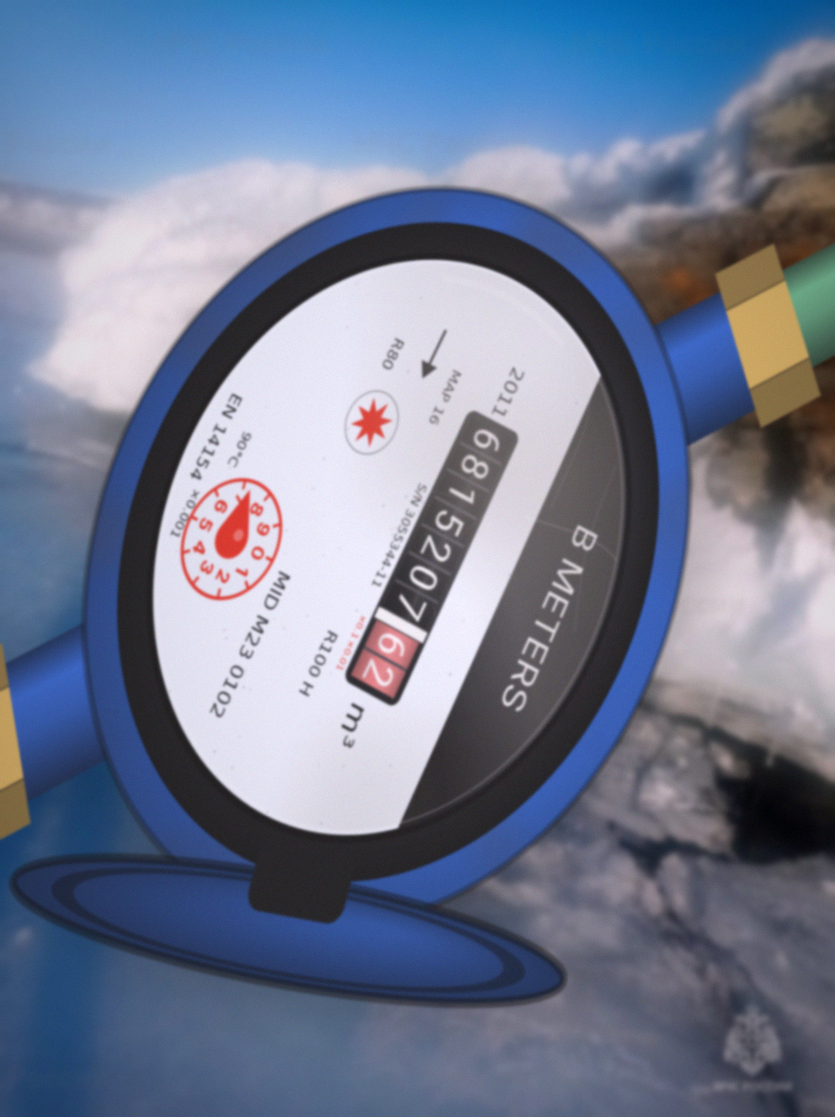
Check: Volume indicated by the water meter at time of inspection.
6815207.627 m³
